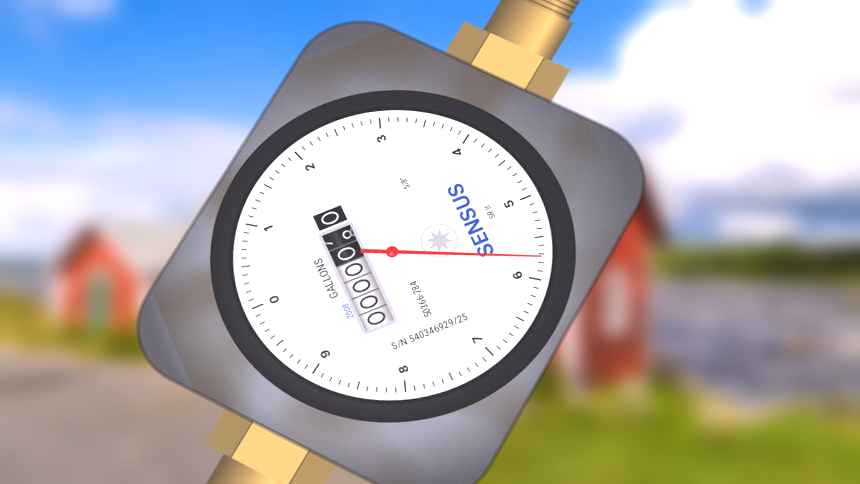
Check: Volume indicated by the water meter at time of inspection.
75.7 gal
